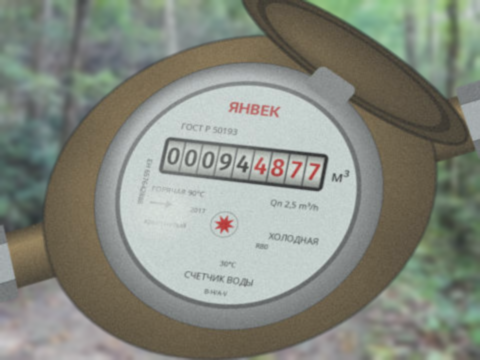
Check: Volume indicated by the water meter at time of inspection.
94.4877 m³
